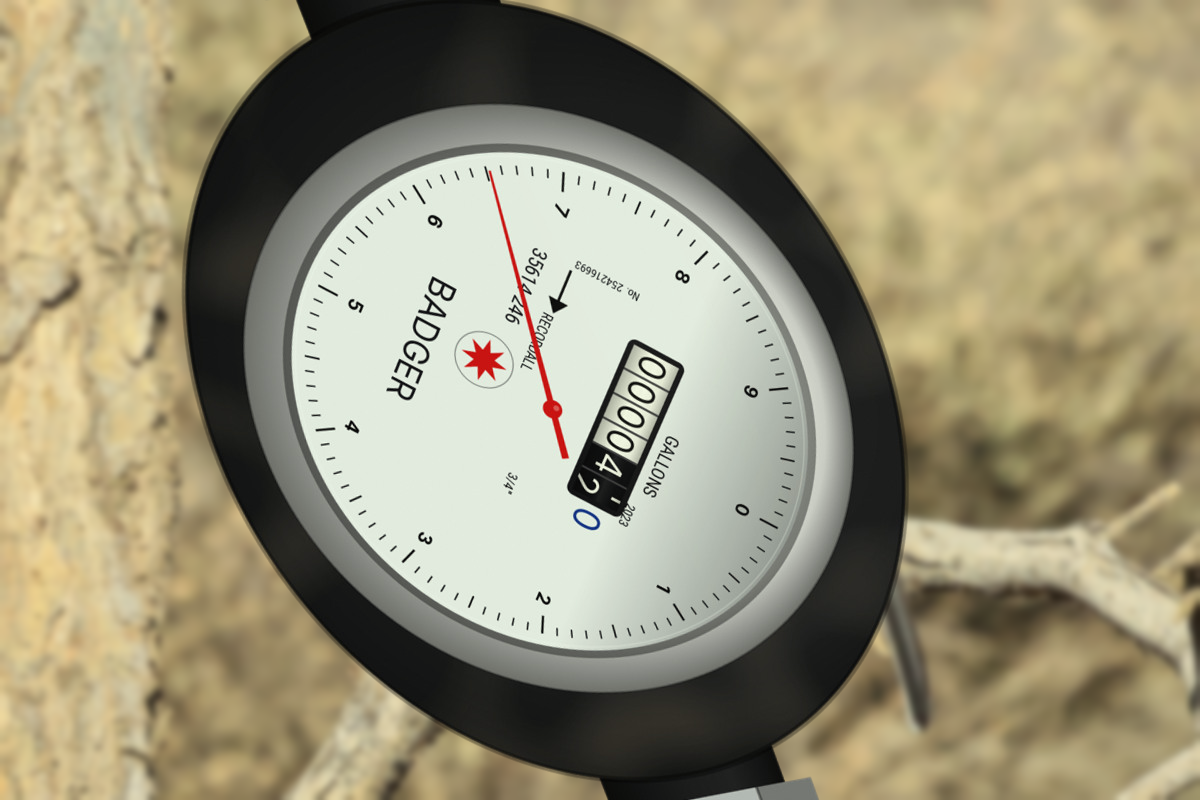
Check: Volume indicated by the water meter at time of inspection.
416.5 gal
